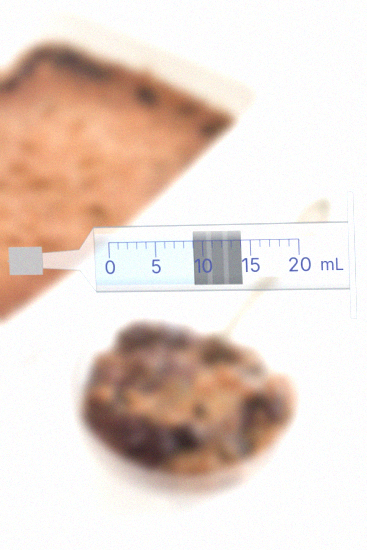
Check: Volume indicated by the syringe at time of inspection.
9 mL
